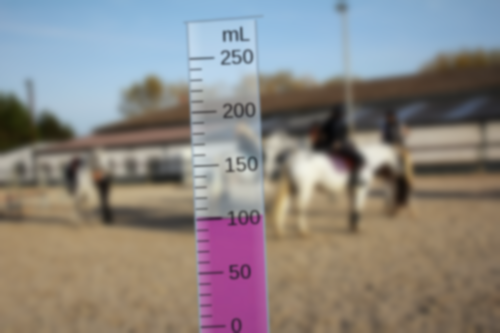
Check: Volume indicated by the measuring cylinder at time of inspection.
100 mL
